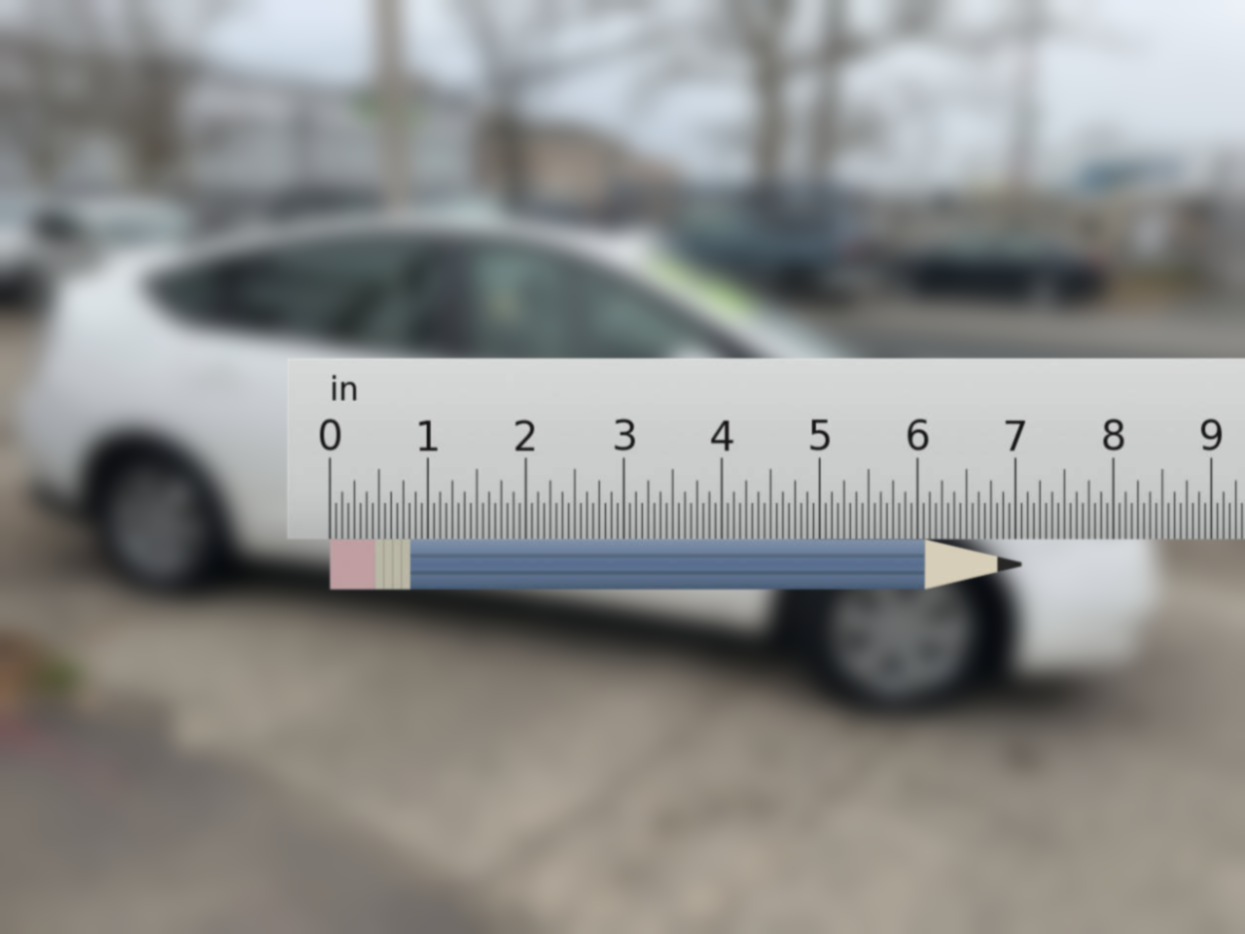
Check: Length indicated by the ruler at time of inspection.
7.0625 in
